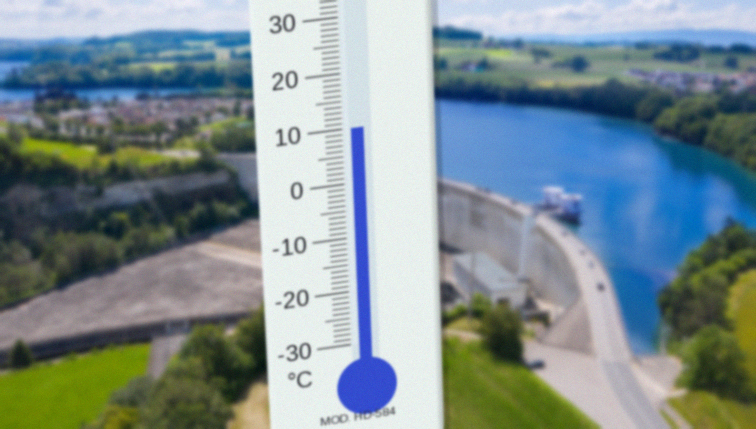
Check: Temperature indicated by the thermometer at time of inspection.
10 °C
